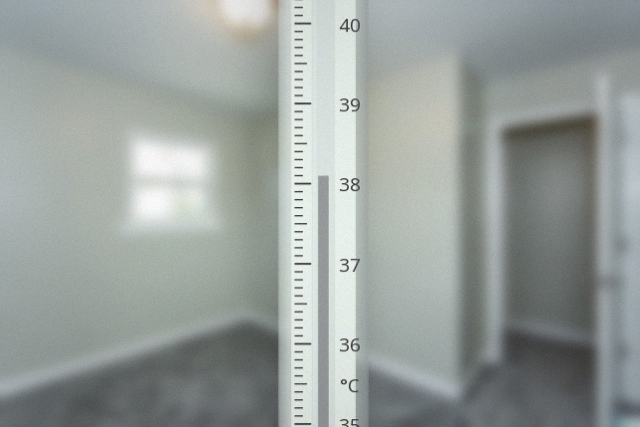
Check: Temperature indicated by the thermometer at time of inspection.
38.1 °C
